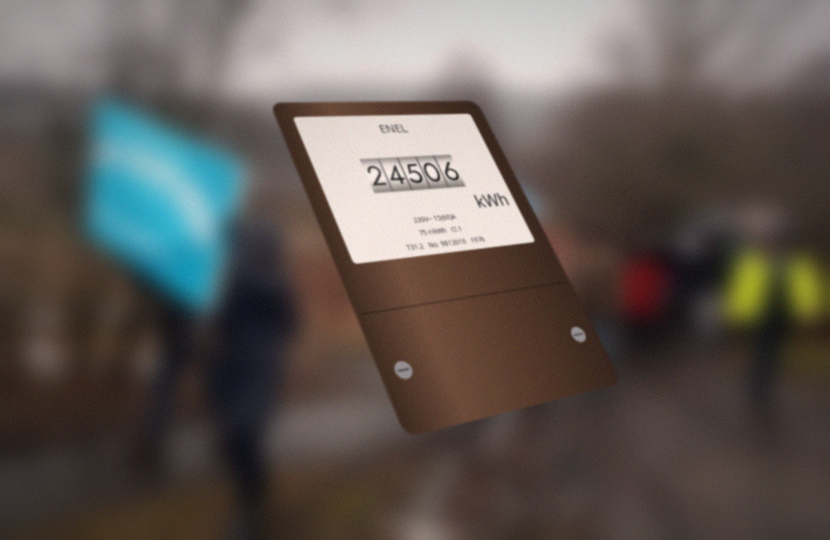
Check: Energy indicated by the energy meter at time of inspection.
24506 kWh
